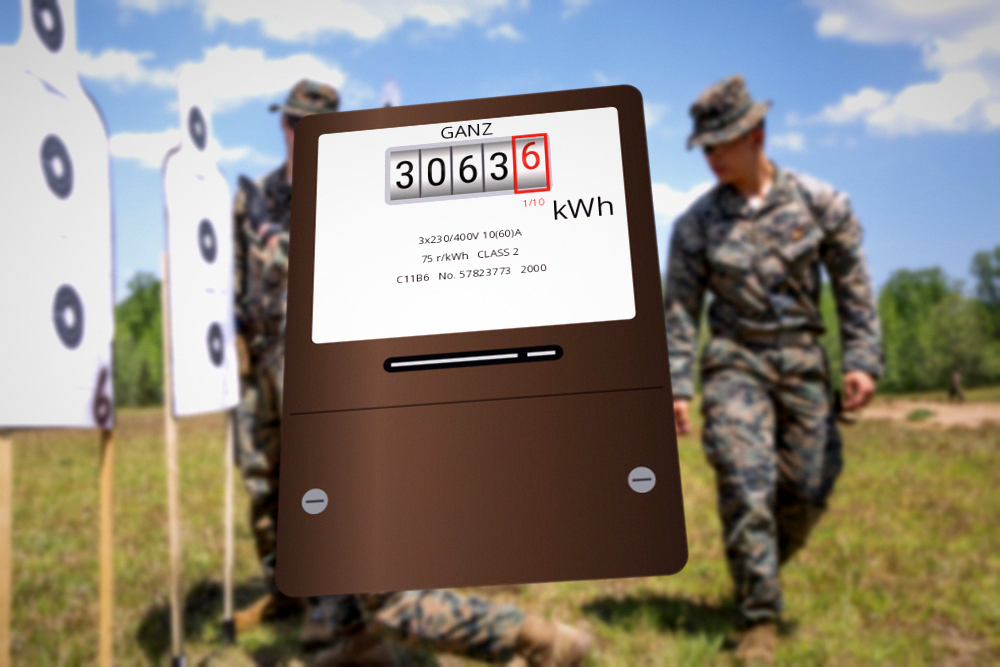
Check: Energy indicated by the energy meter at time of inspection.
3063.6 kWh
